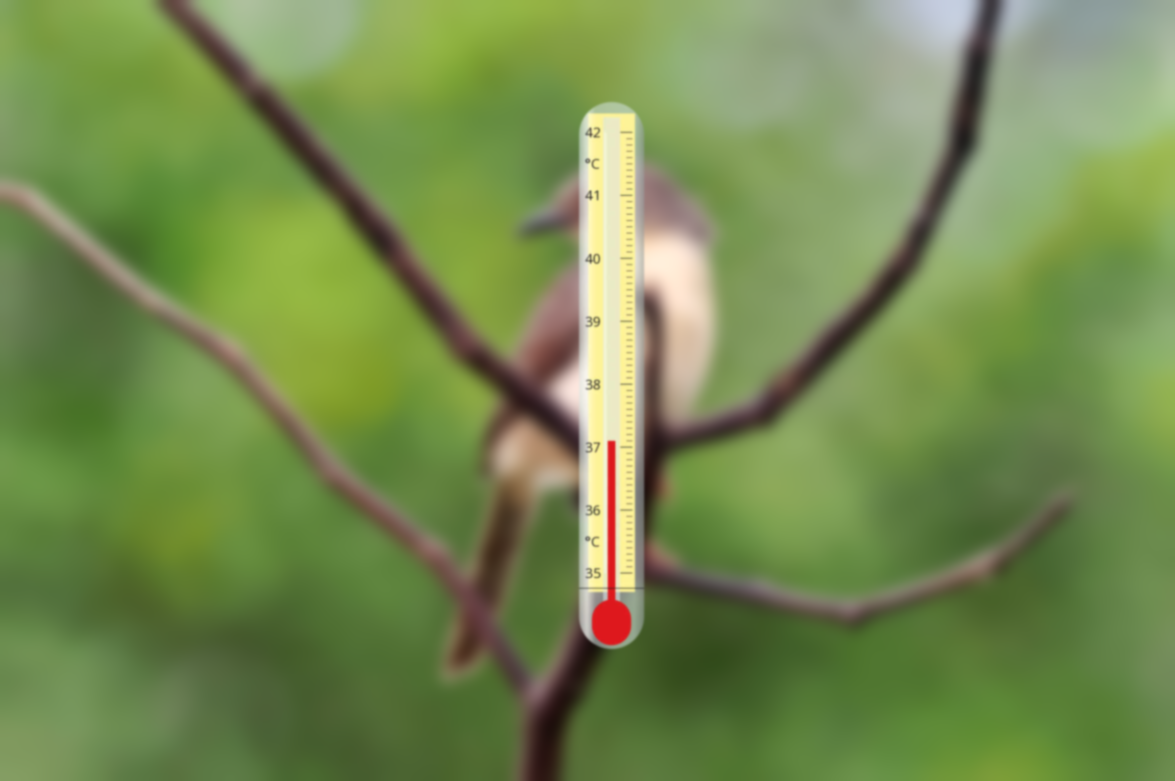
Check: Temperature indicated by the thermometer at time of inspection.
37.1 °C
